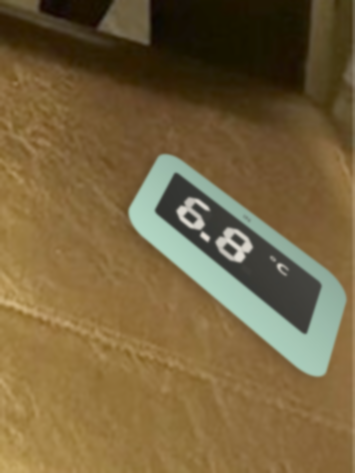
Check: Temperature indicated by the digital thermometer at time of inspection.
6.8 °C
